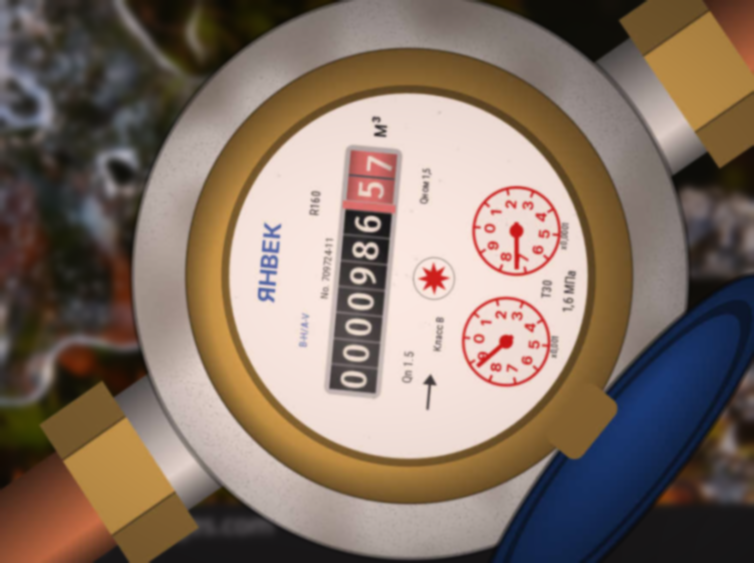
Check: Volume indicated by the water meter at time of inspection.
986.5687 m³
